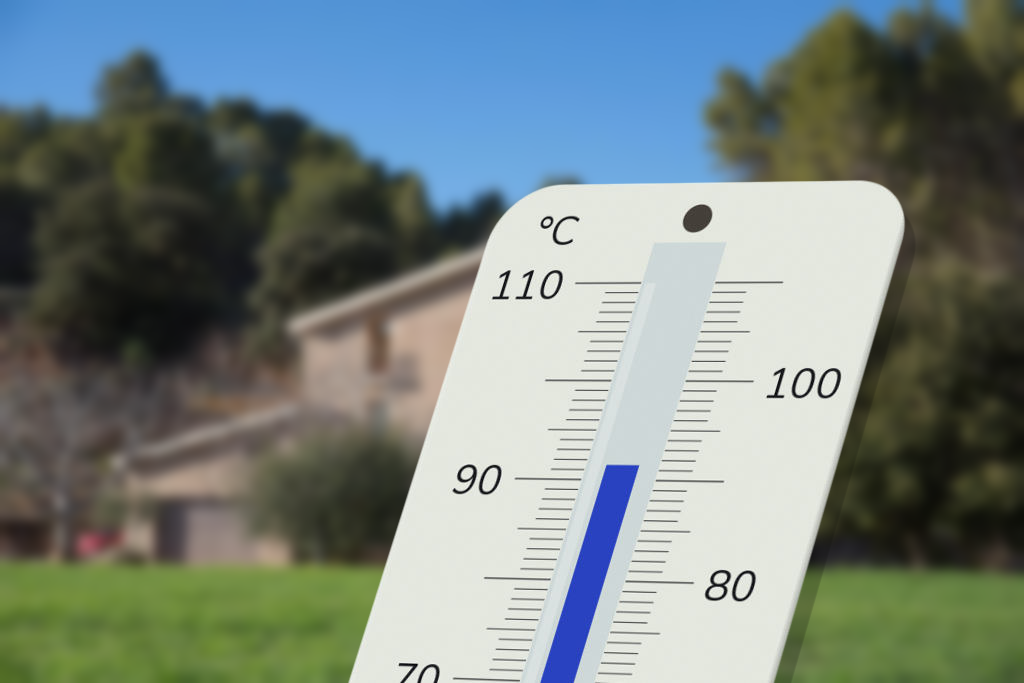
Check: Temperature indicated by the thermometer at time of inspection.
91.5 °C
